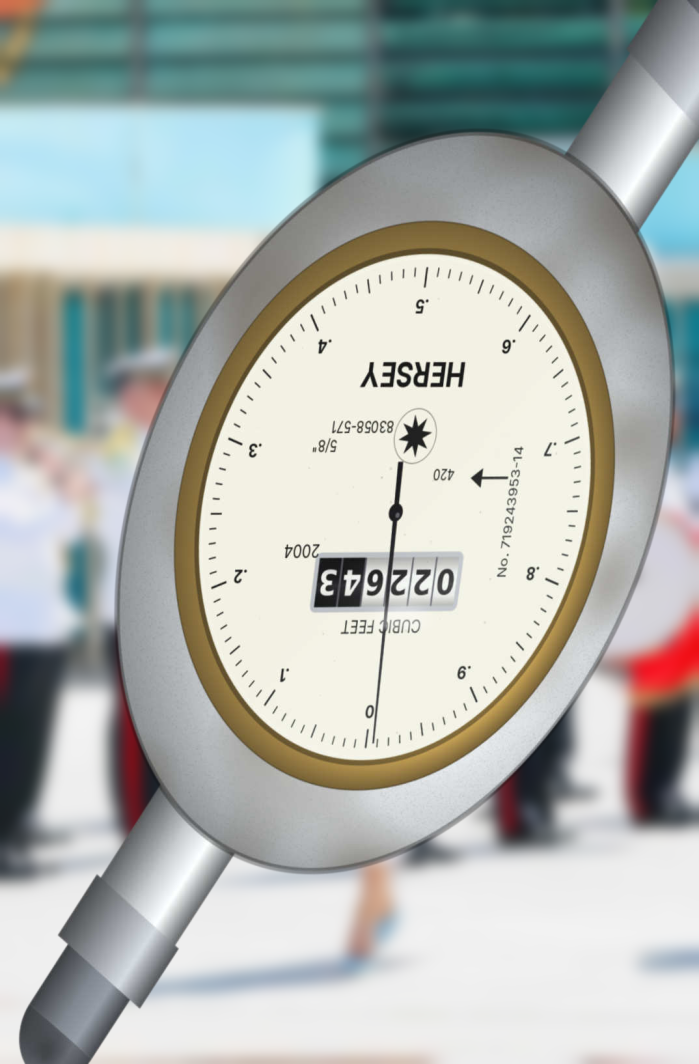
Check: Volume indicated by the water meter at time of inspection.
22642.99 ft³
